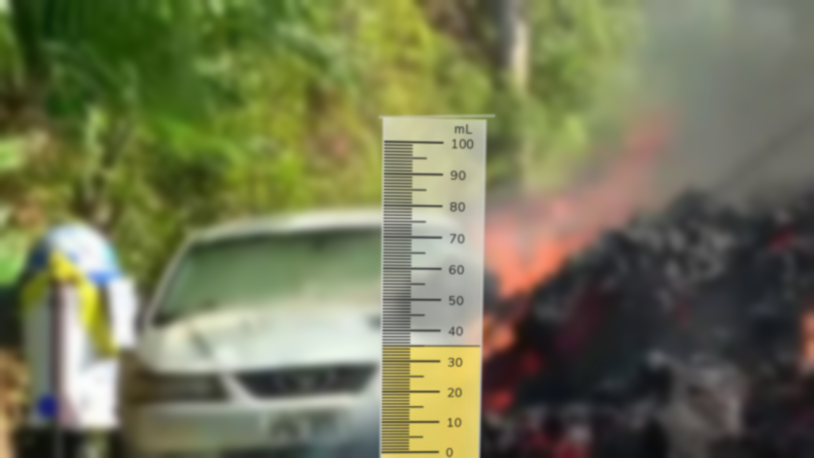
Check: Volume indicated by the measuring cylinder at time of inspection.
35 mL
